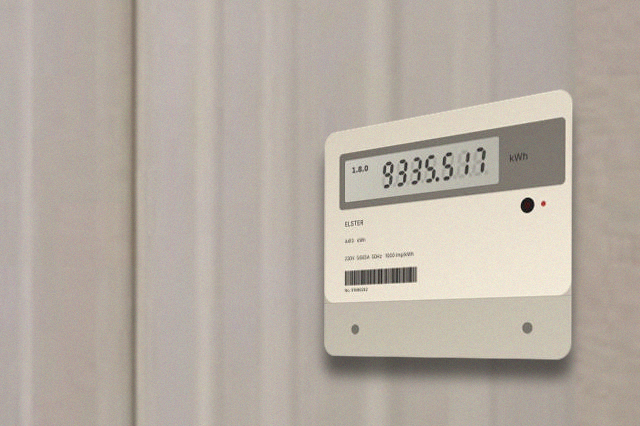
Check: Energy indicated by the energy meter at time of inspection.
9335.517 kWh
